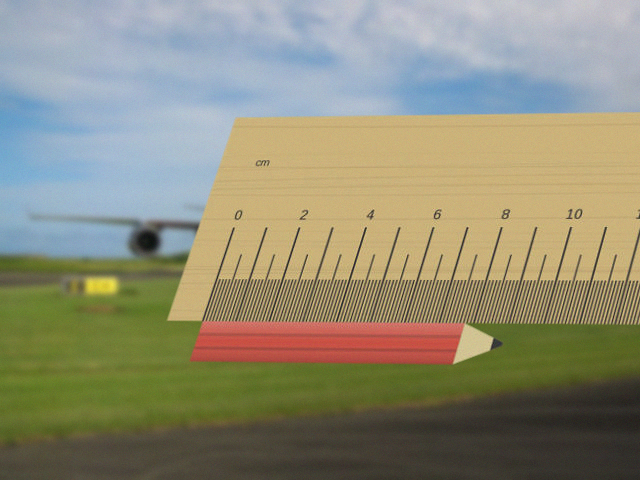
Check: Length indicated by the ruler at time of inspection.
9 cm
